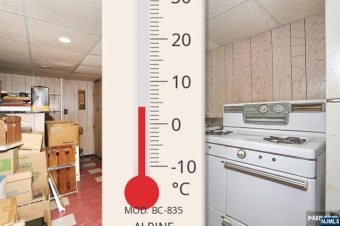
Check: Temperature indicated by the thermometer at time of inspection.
4 °C
